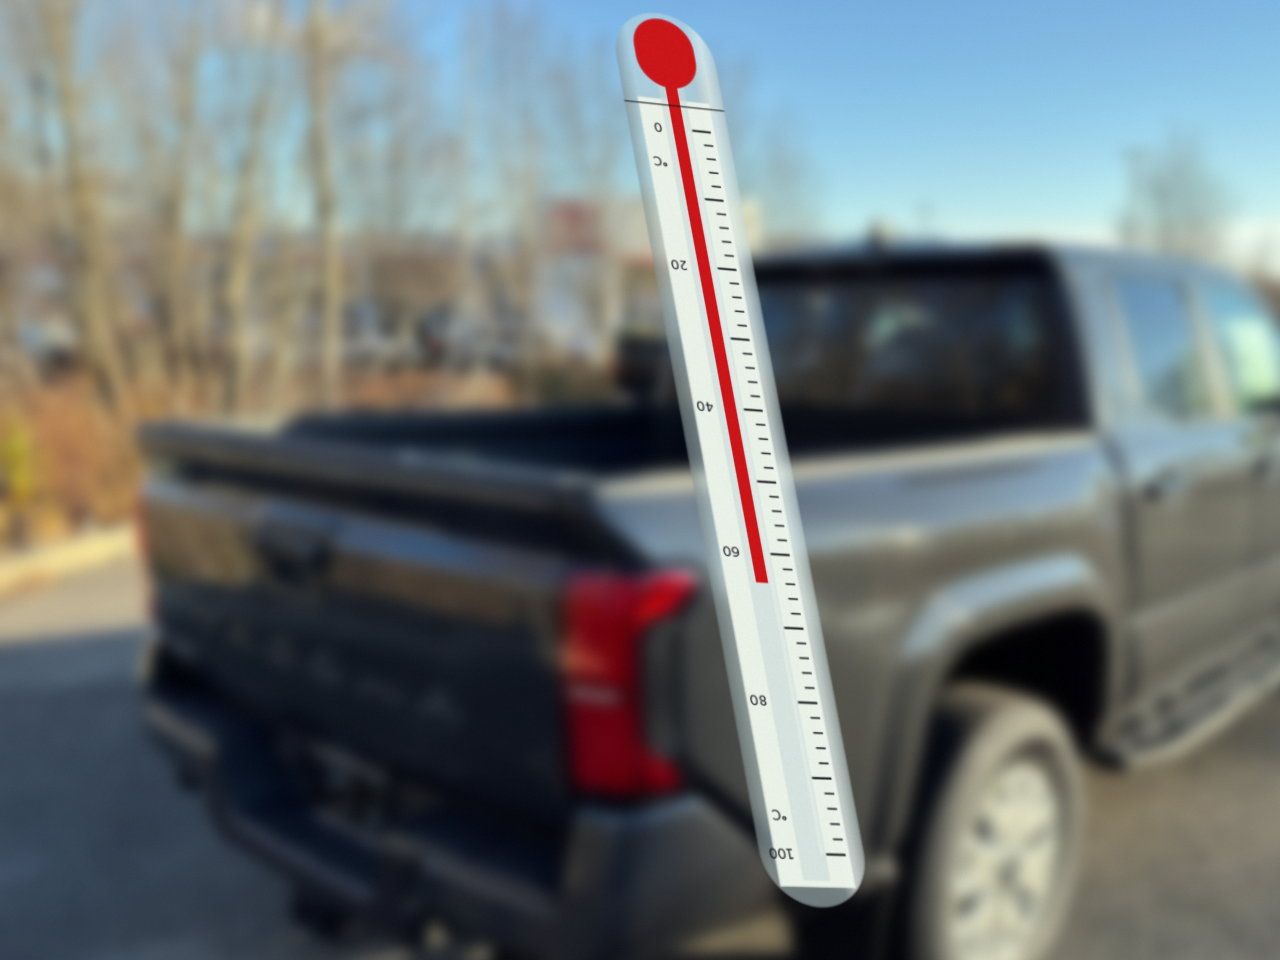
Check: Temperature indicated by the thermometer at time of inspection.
64 °C
